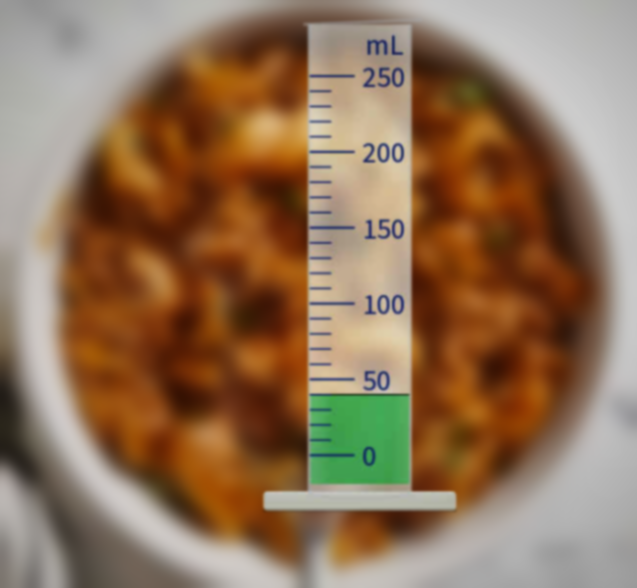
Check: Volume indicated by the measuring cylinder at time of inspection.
40 mL
